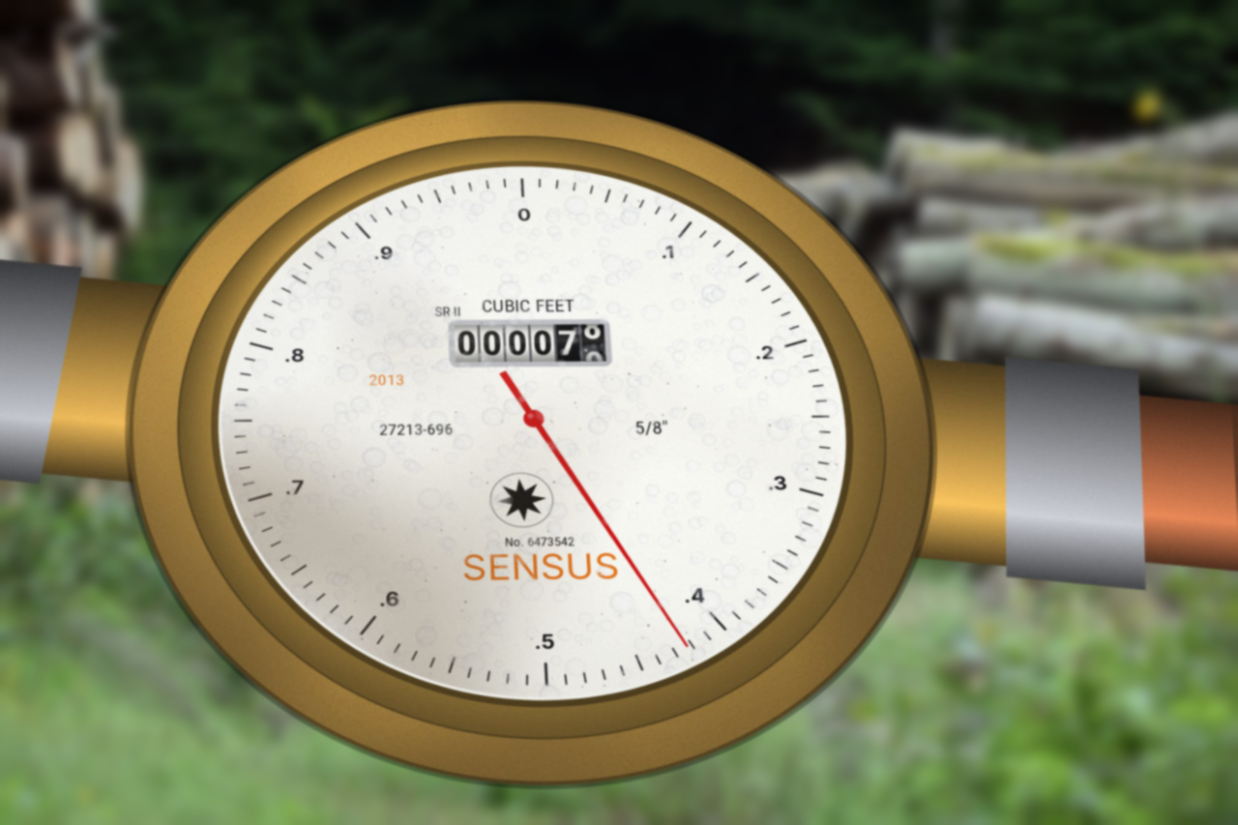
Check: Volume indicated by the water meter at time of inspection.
78.42 ft³
